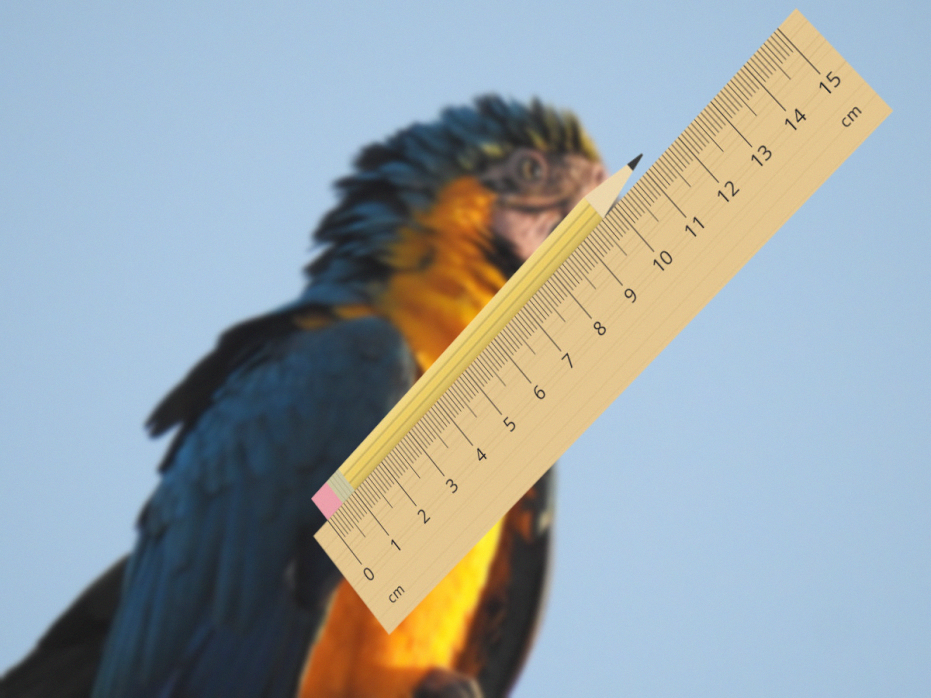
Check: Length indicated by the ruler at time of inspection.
11.2 cm
